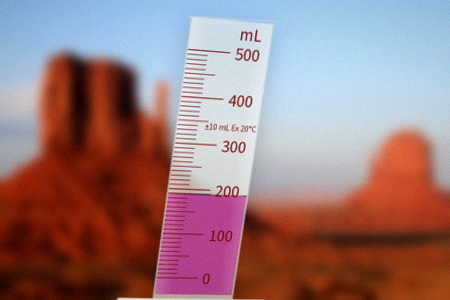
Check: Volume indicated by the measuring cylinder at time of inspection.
190 mL
